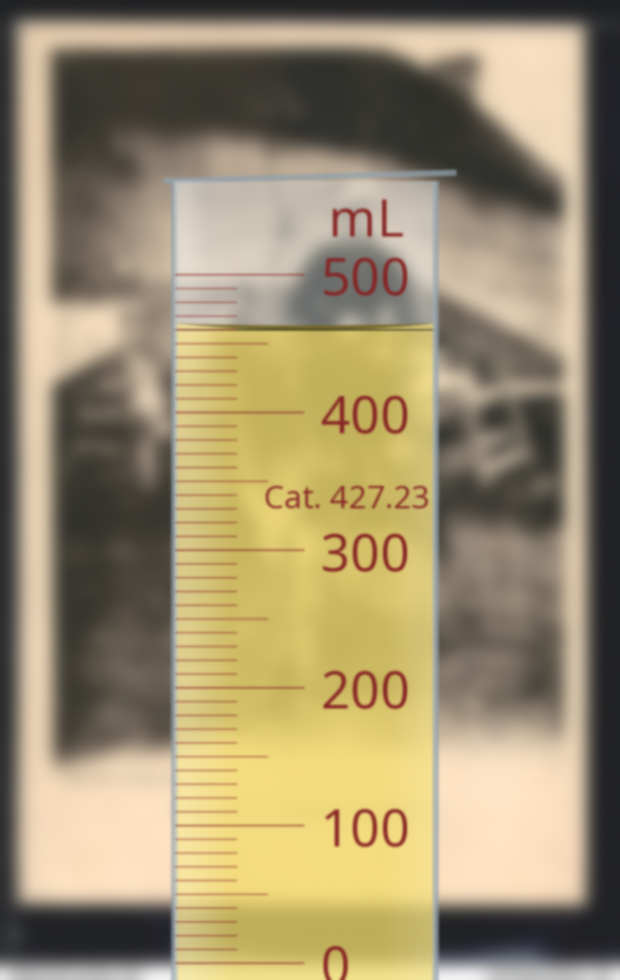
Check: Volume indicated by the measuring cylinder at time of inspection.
460 mL
